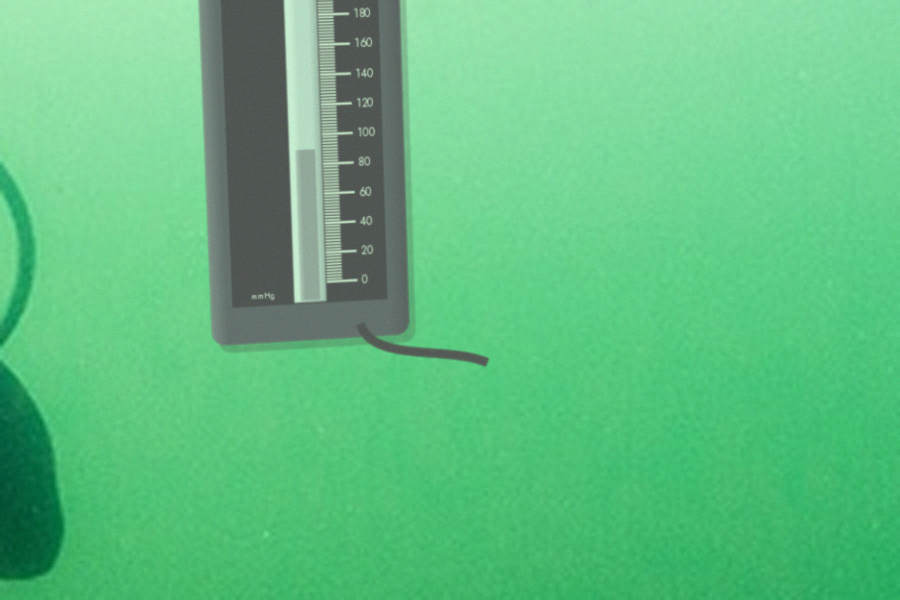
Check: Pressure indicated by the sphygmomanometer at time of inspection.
90 mmHg
